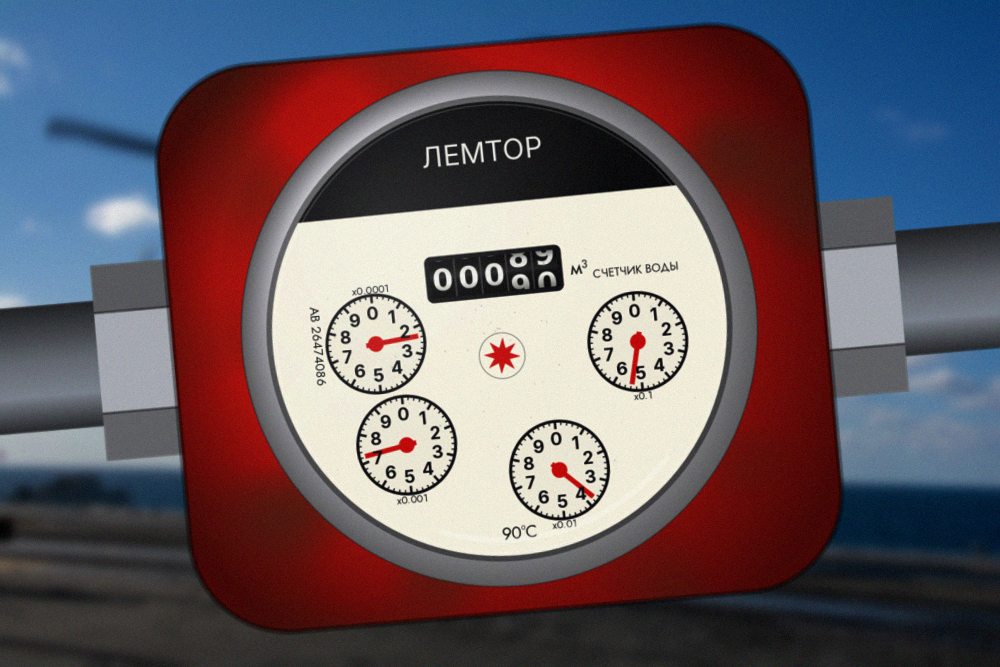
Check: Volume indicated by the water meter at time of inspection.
89.5372 m³
